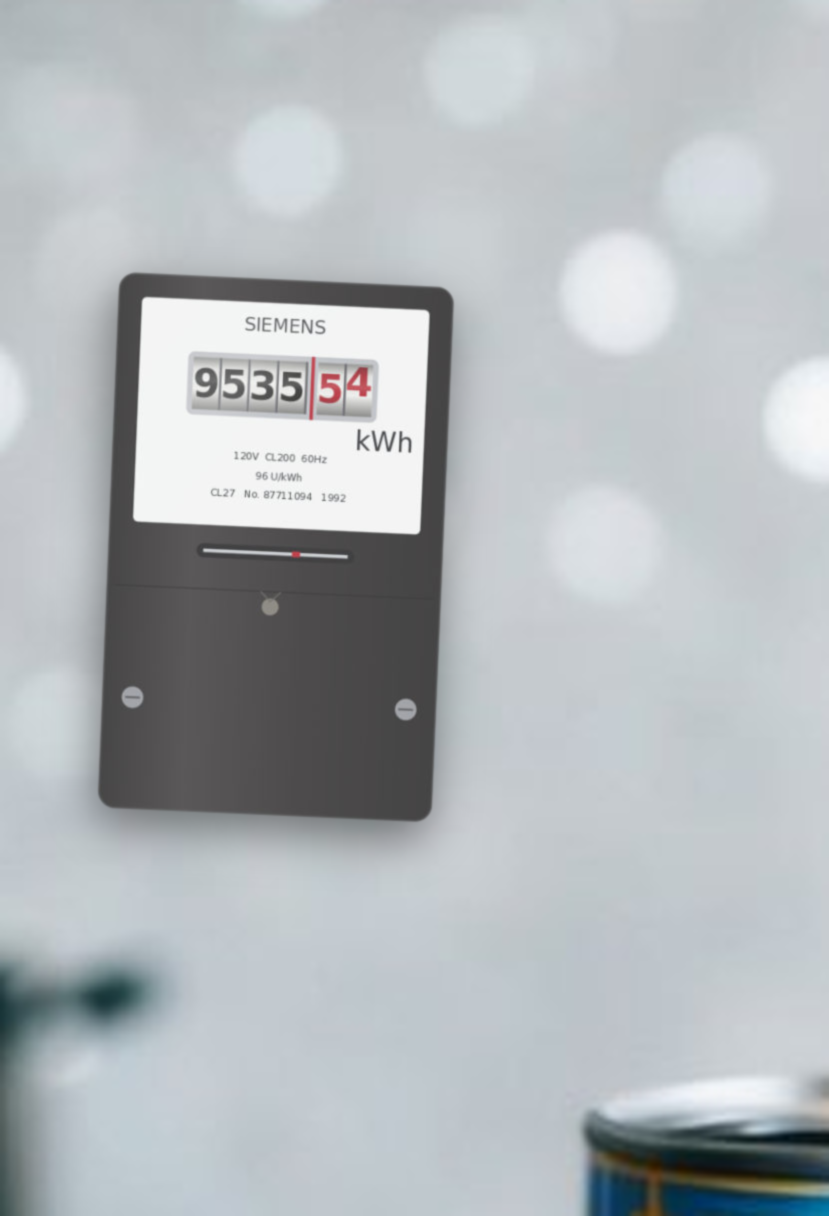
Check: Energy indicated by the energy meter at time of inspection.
9535.54 kWh
